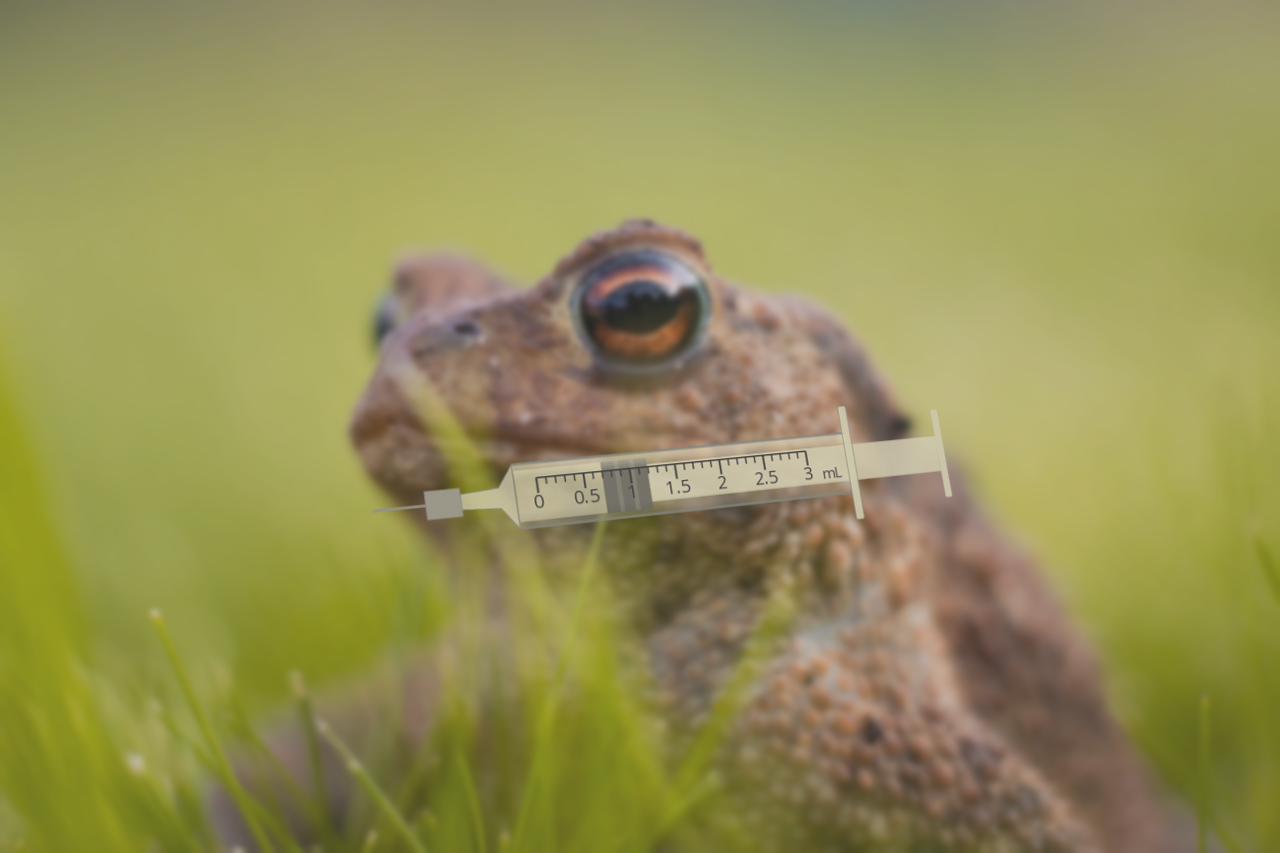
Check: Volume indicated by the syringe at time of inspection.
0.7 mL
